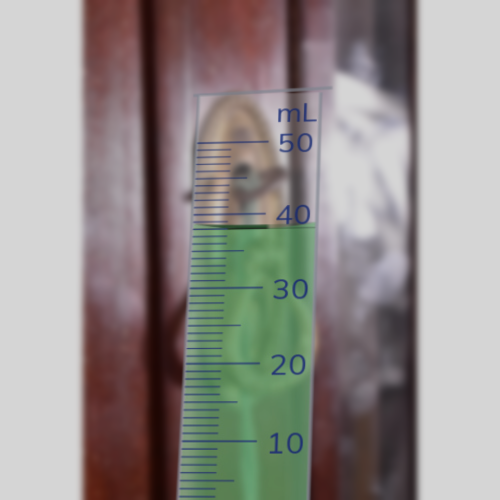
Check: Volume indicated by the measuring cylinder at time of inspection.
38 mL
